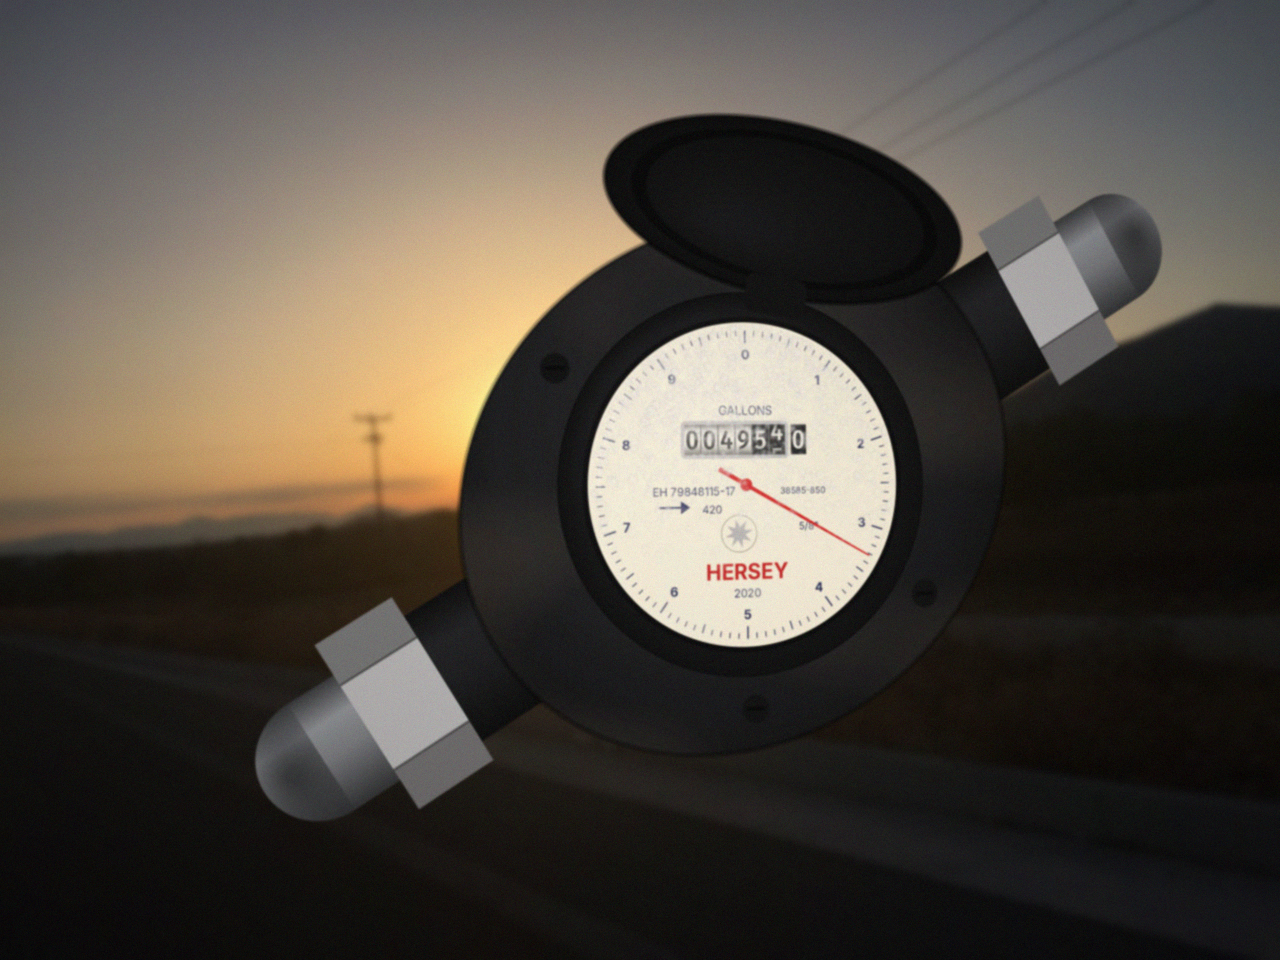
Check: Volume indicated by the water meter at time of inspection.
49543.3 gal
